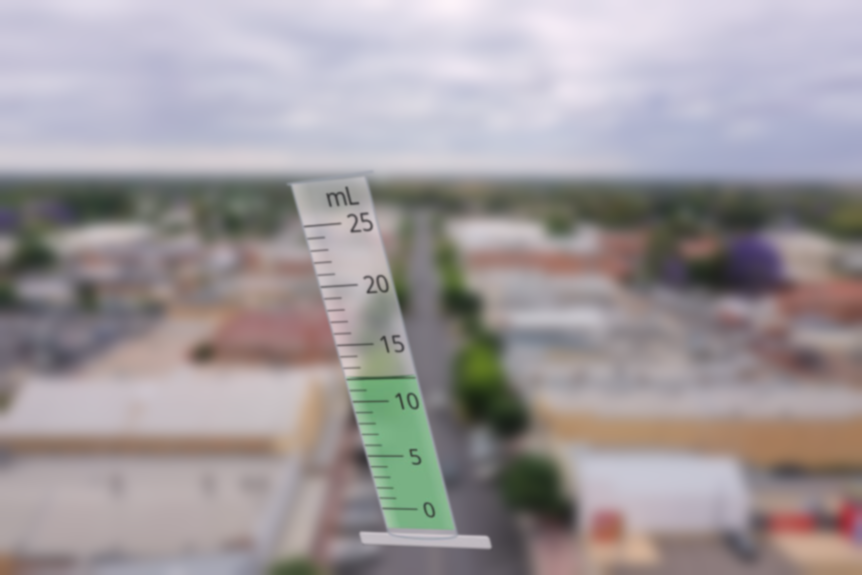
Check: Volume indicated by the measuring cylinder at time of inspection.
12 mL
